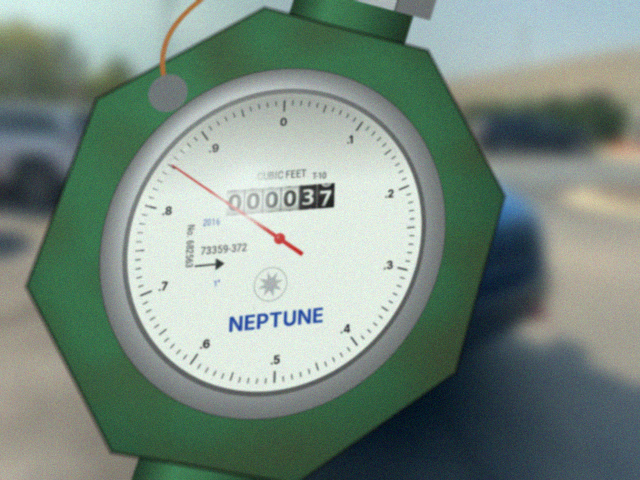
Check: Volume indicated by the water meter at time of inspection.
36.85 ft³
